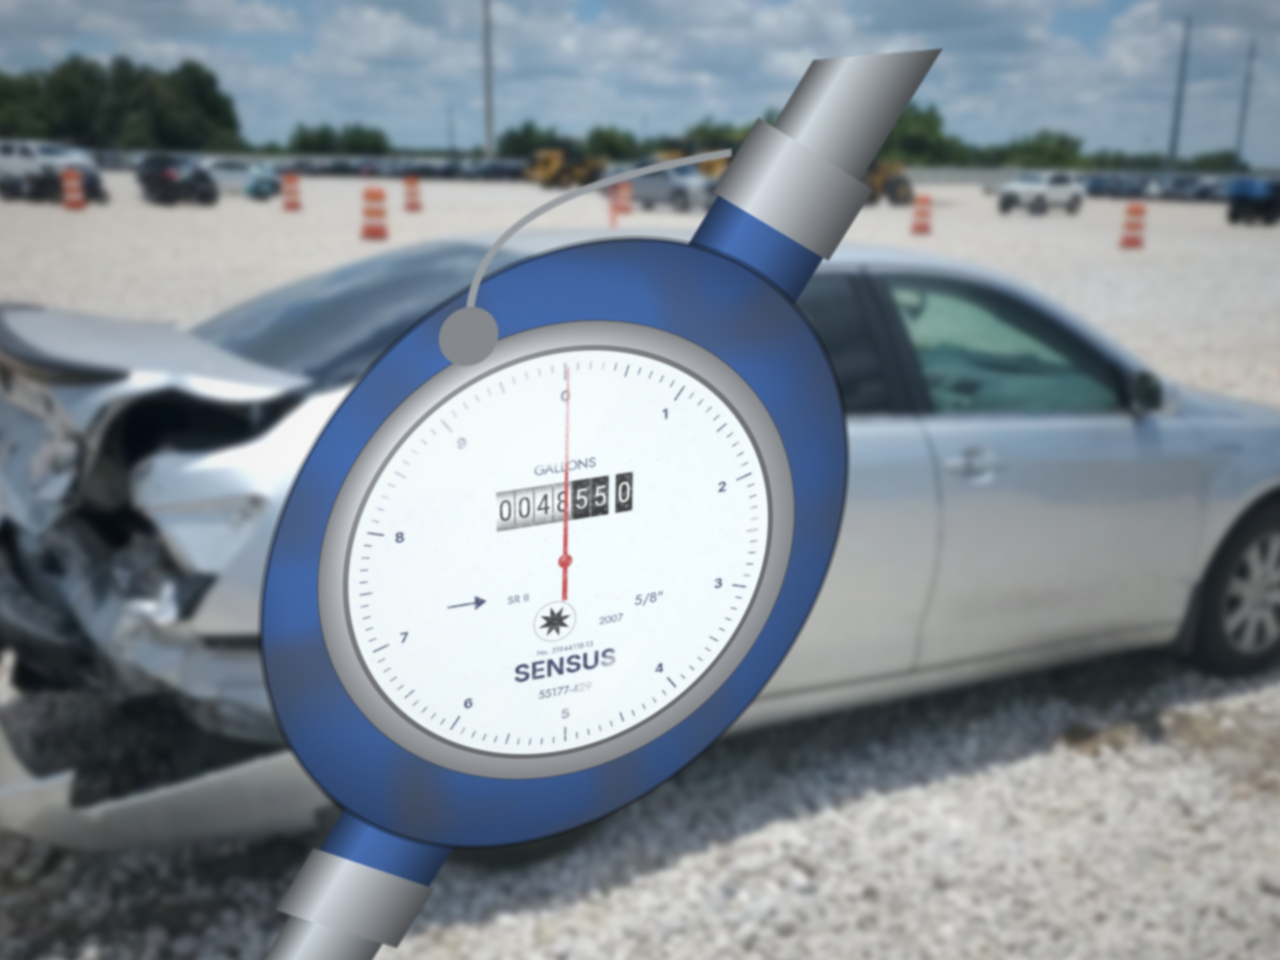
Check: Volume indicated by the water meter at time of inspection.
48550.0 gal
